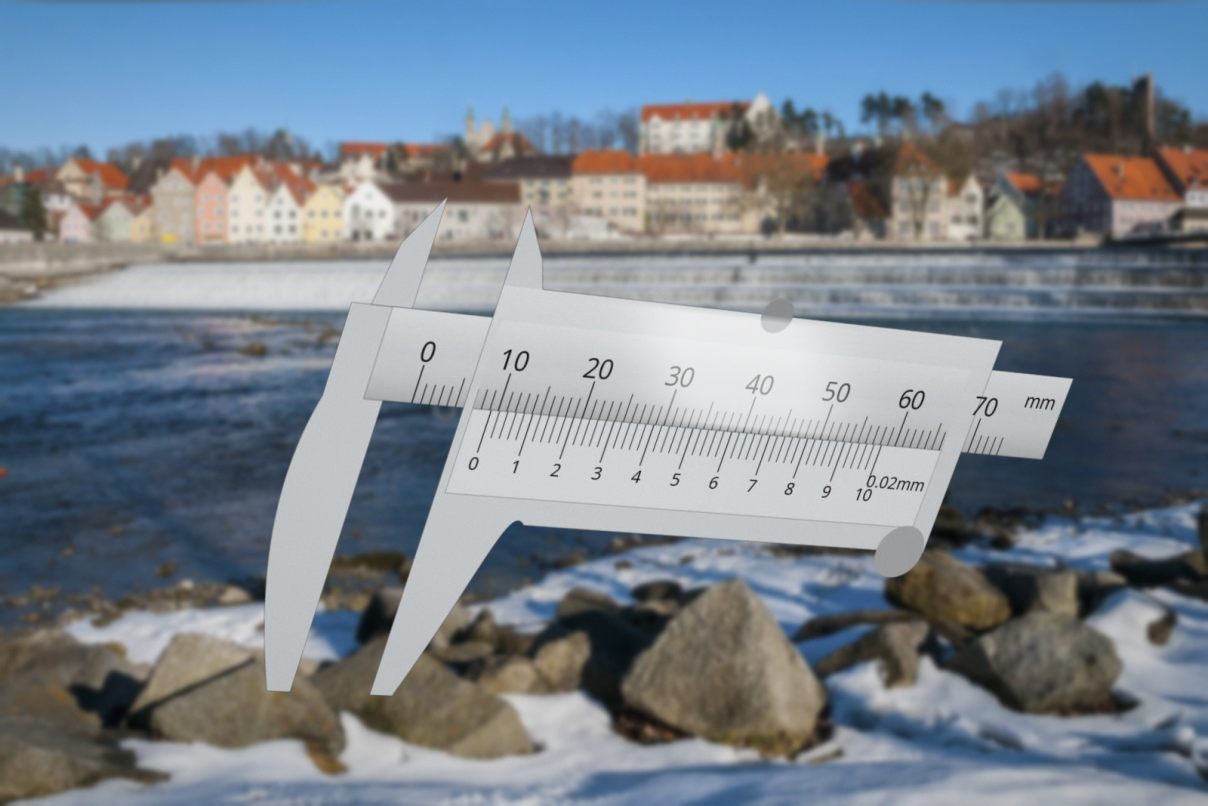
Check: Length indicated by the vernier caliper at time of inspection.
9.2 mm
